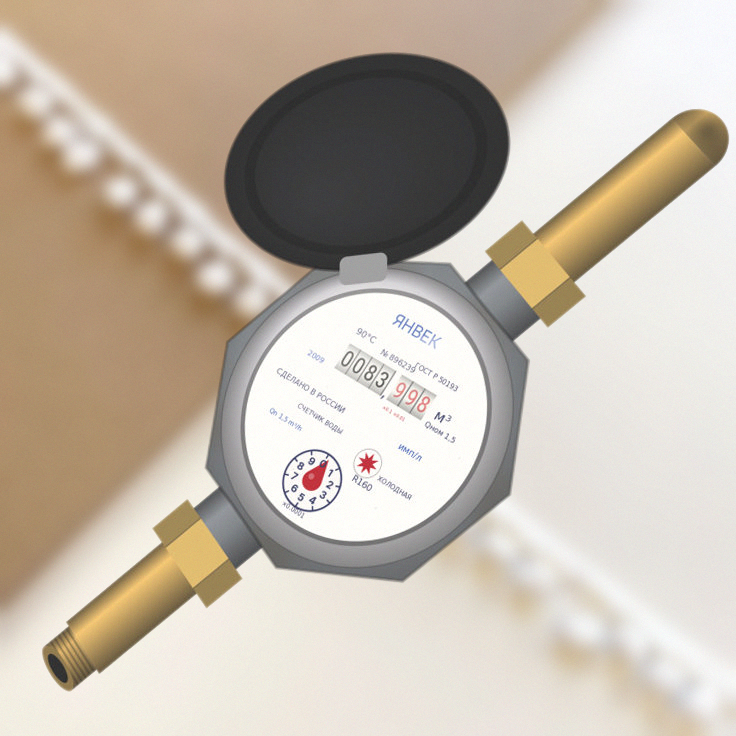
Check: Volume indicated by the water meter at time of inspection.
83.9980 m³
